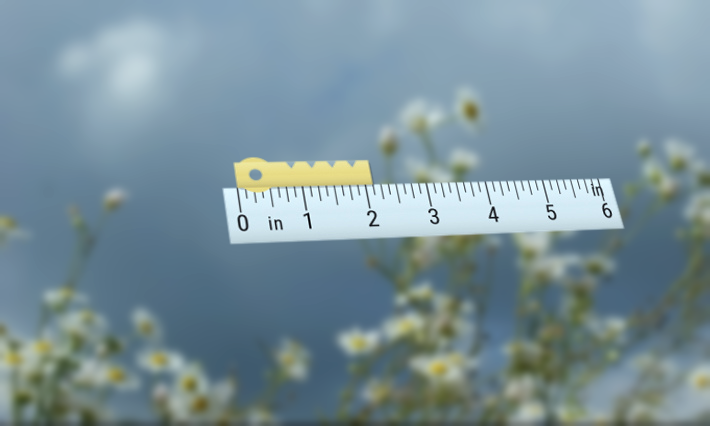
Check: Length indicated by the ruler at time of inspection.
2.125 in
